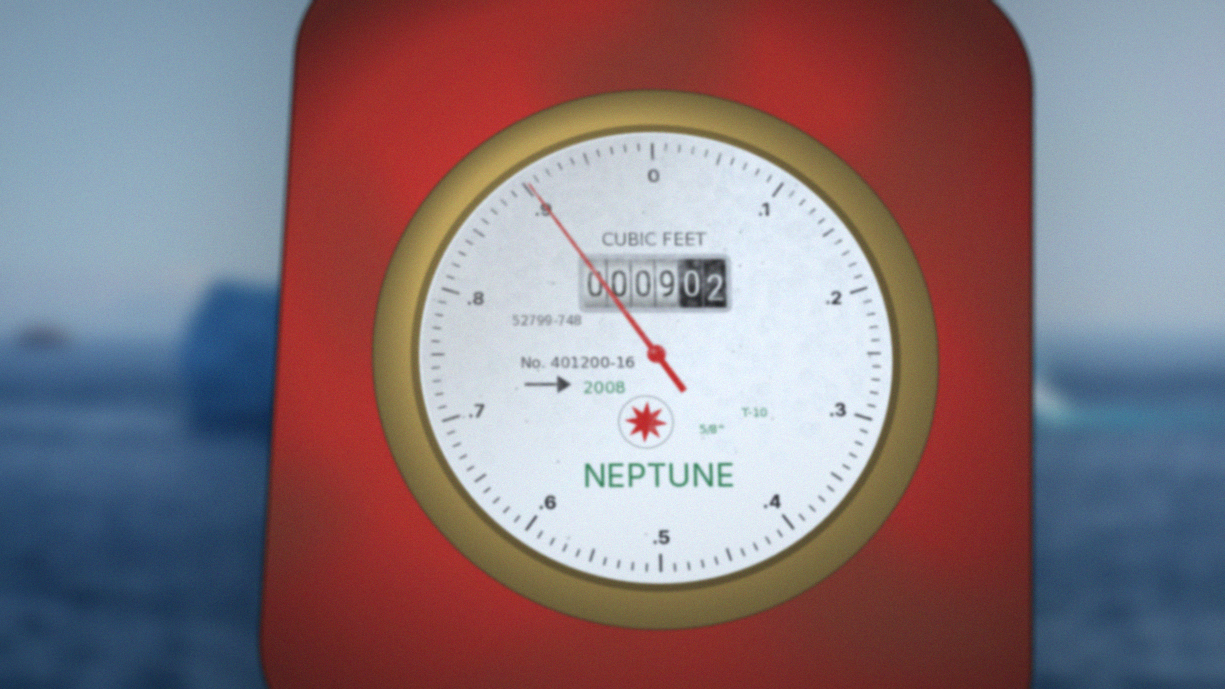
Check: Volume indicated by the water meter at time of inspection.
901.90 ft³
